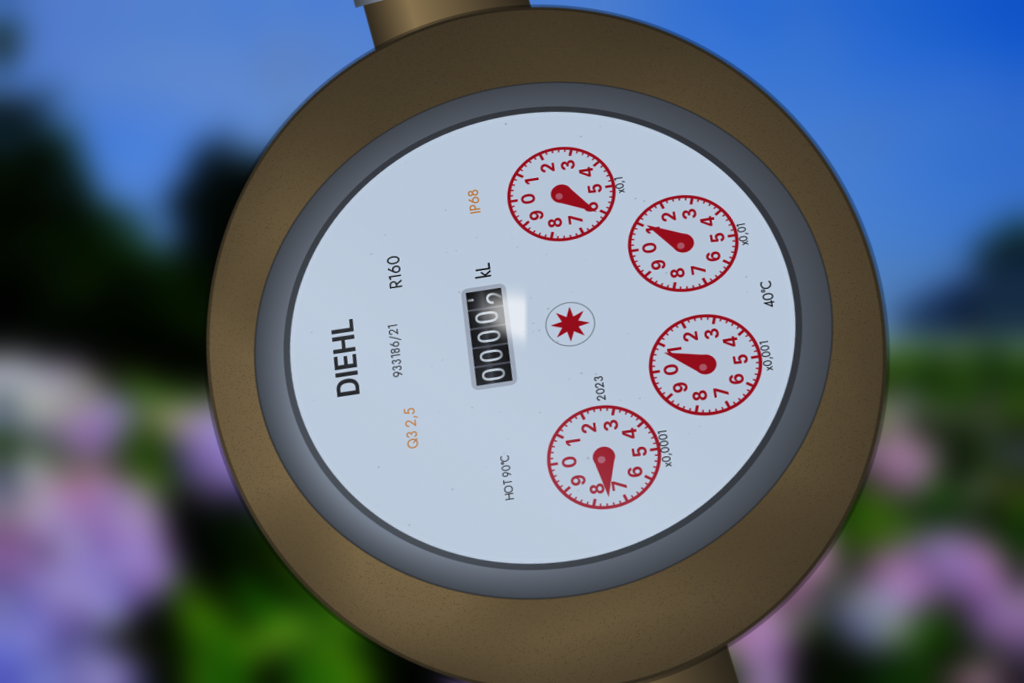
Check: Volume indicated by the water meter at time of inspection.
1.6107 kL
